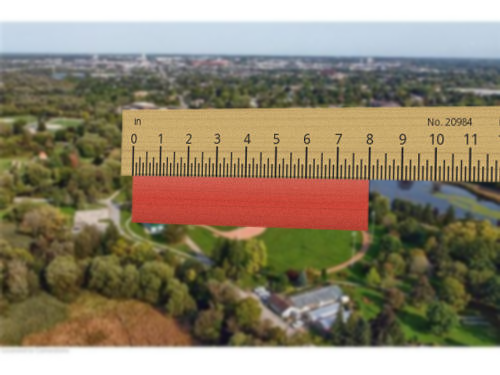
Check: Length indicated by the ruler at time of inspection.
8 in
